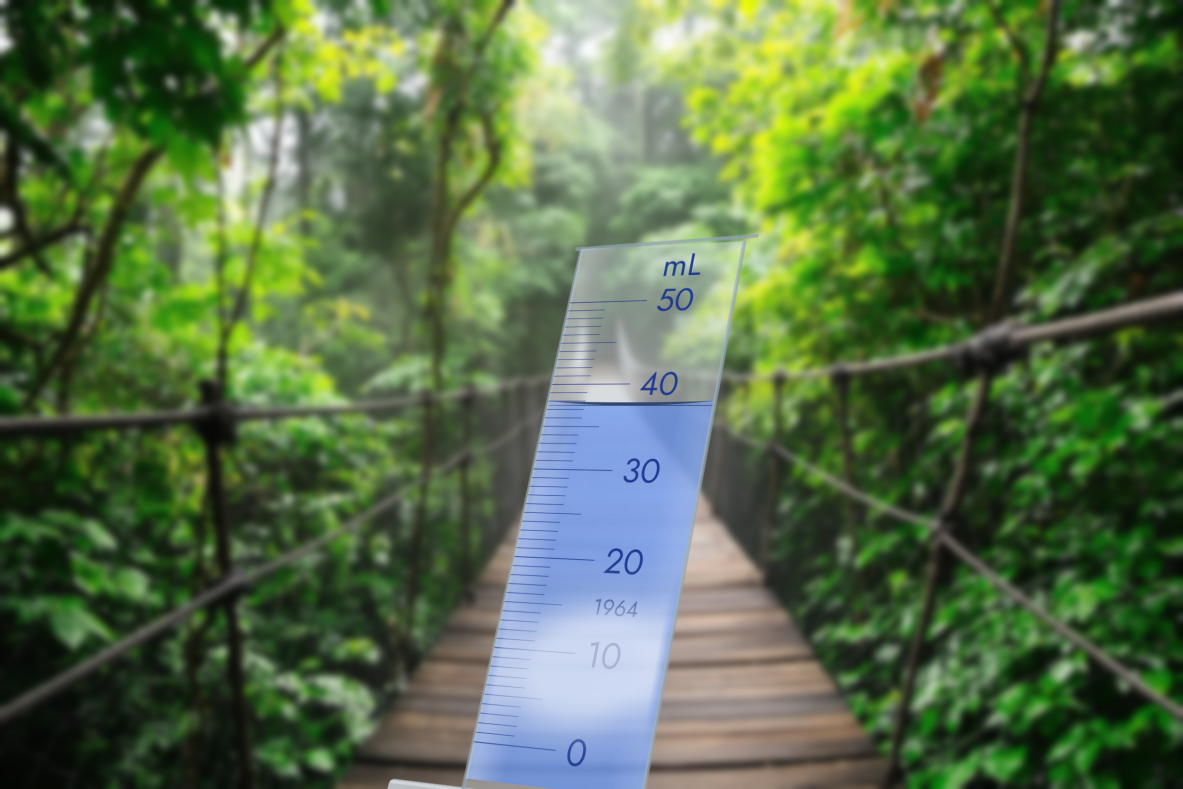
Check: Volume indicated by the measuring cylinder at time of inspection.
37.5 mL
